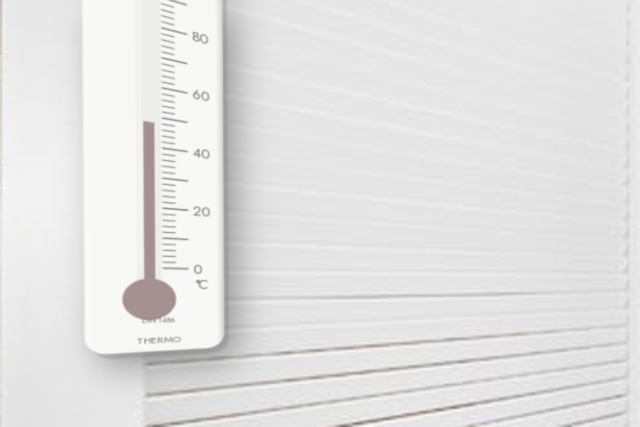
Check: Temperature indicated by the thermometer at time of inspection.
48 °C
